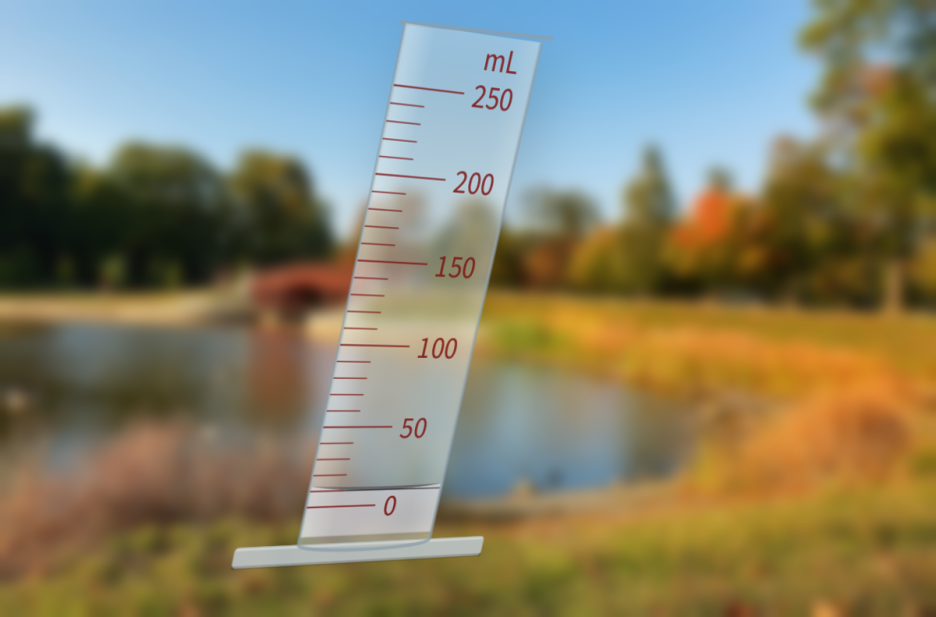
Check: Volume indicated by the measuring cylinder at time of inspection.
10 mL
